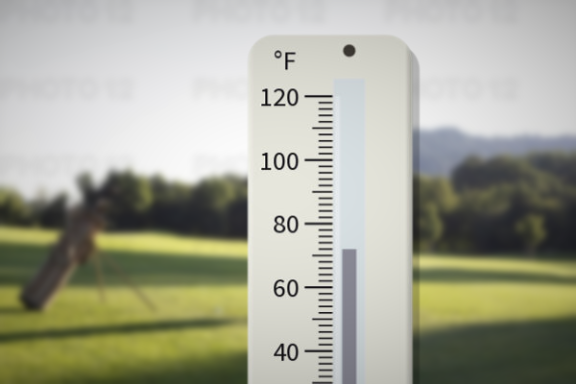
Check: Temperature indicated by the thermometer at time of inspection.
72 °F
